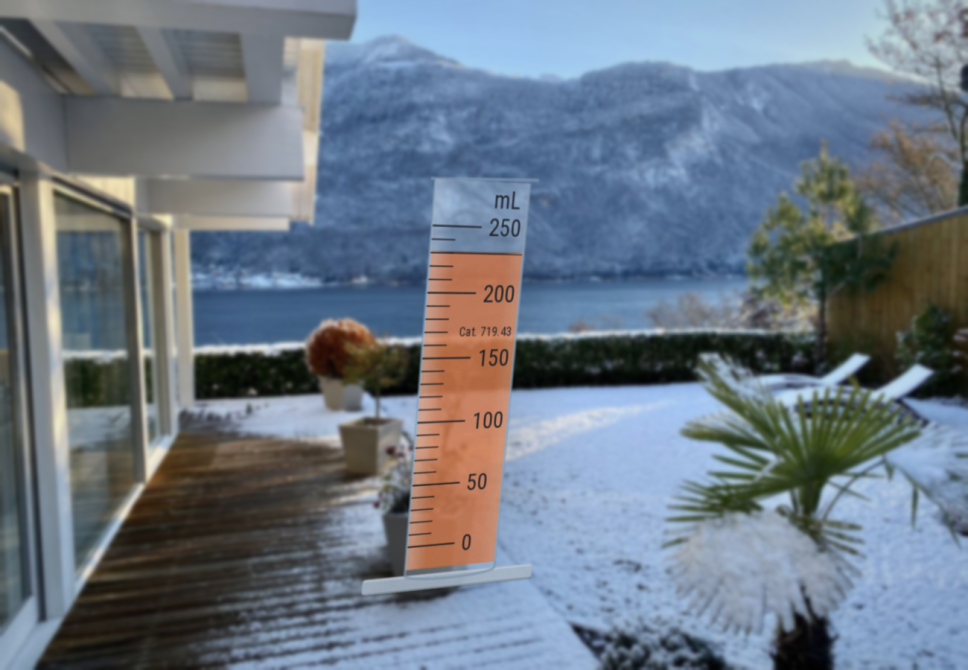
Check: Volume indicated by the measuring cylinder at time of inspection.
230 mL
